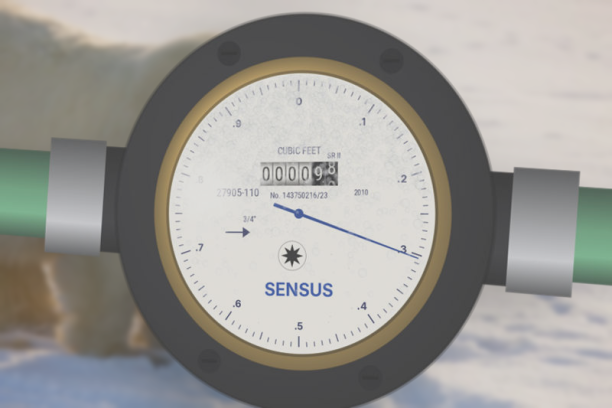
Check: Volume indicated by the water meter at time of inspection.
98.30 ft³
